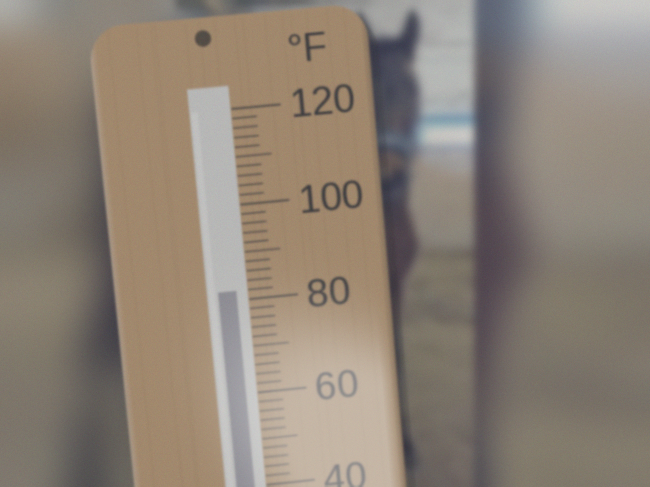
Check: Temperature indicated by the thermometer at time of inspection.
82 °F
